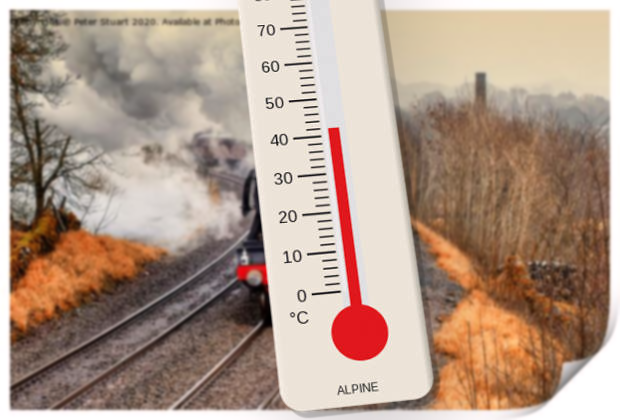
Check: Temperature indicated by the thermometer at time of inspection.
42 °C
